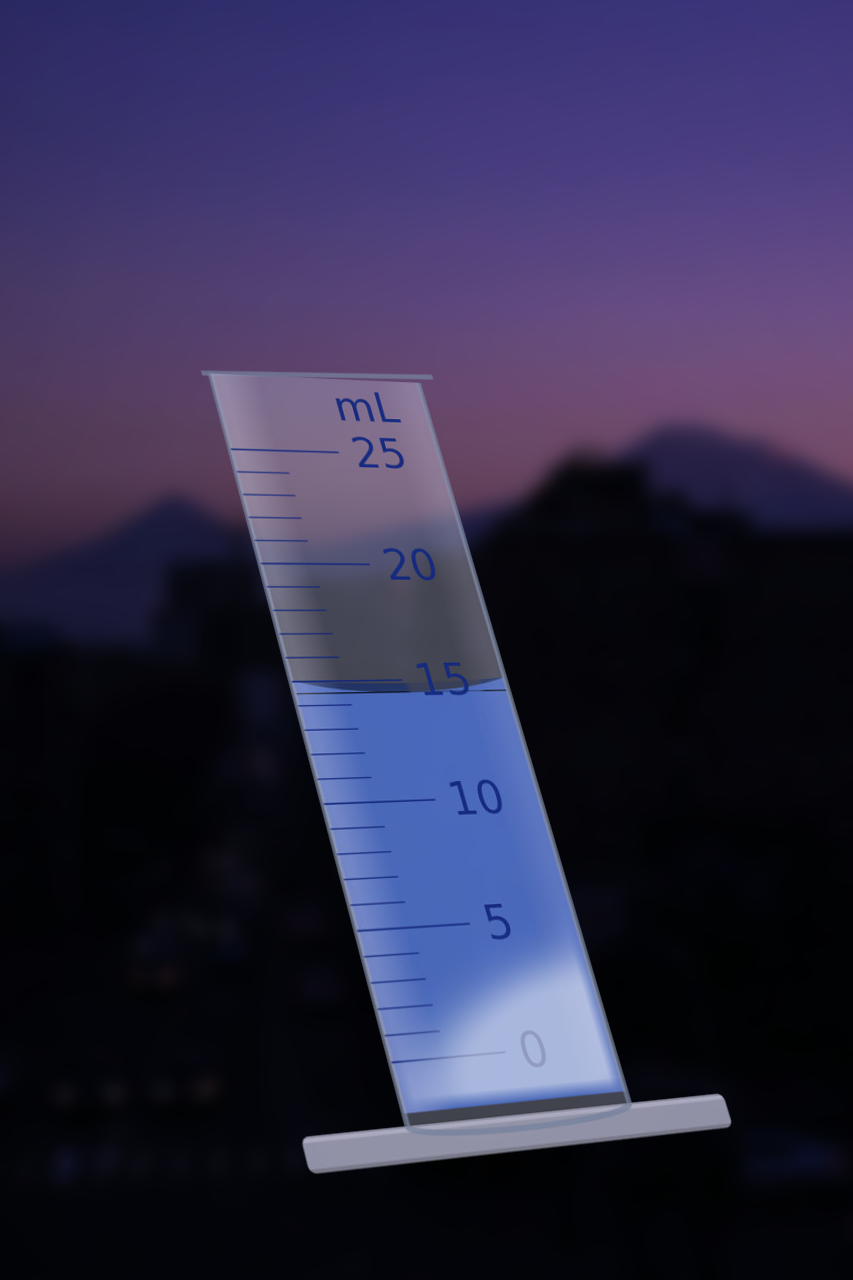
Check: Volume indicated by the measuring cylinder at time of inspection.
14.5 mL
